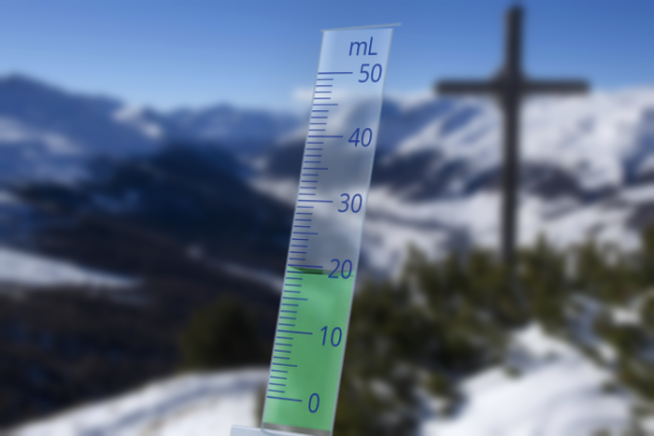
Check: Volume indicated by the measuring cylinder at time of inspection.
19 mL
